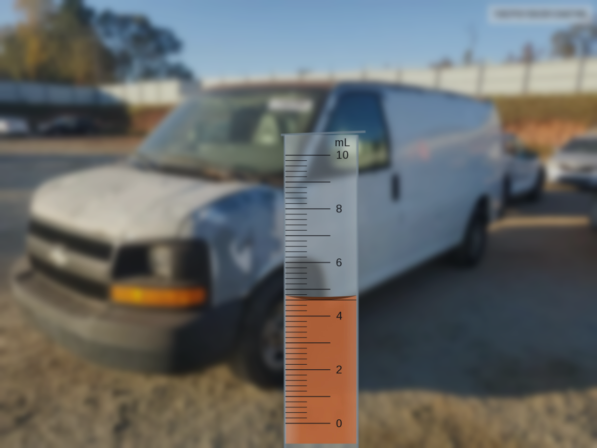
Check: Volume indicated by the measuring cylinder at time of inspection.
4.6 mL
